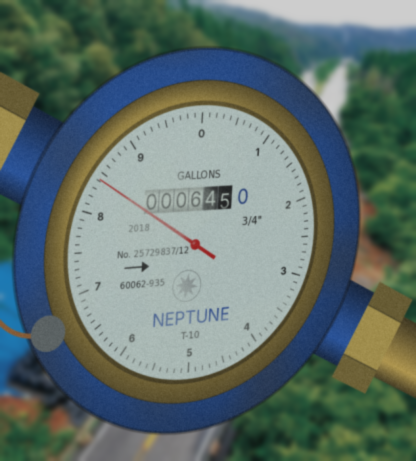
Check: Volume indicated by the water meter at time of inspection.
6448.4 gal
